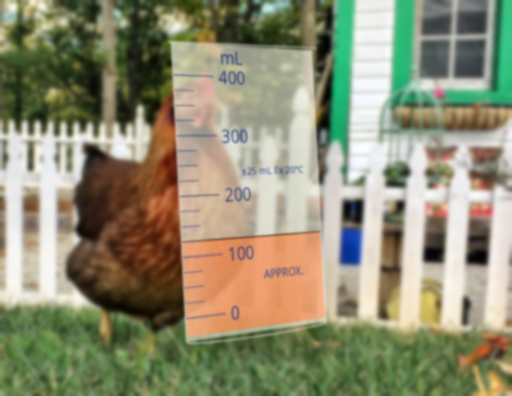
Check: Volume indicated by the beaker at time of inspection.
125 mL
